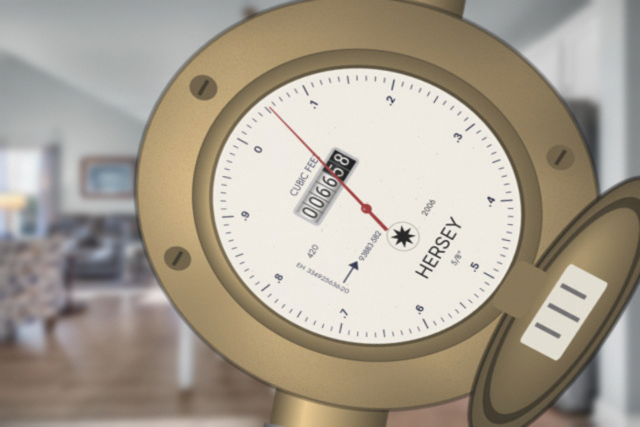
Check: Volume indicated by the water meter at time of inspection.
6658.05 ft³
